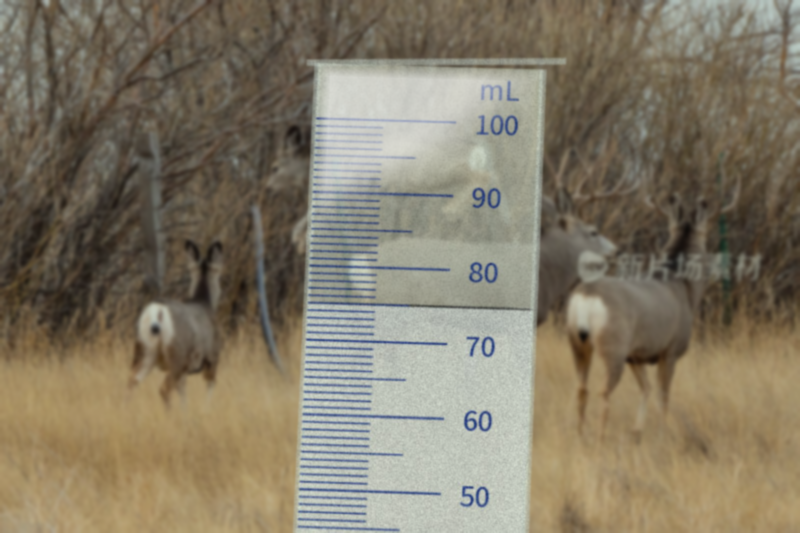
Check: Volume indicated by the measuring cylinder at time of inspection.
75 mL
